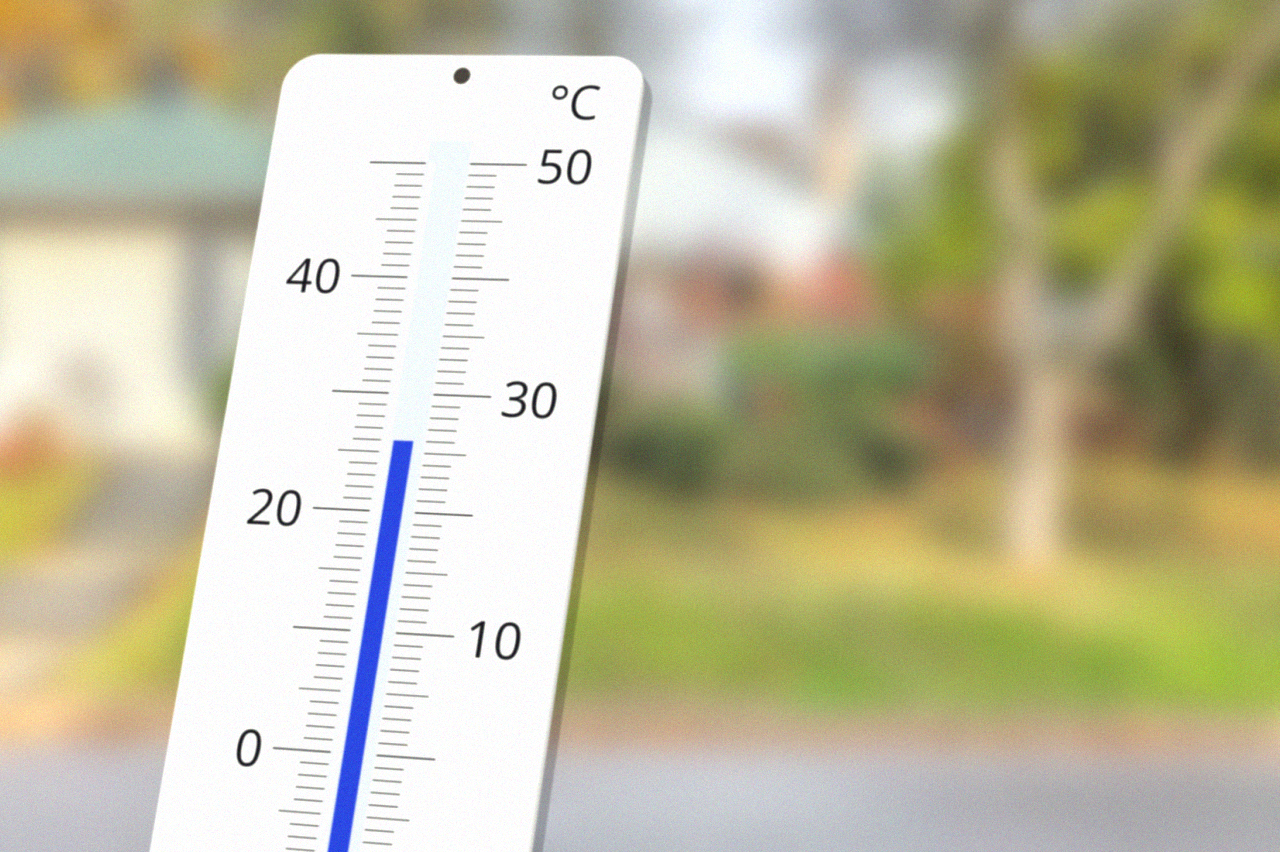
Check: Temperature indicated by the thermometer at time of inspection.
26 °C
